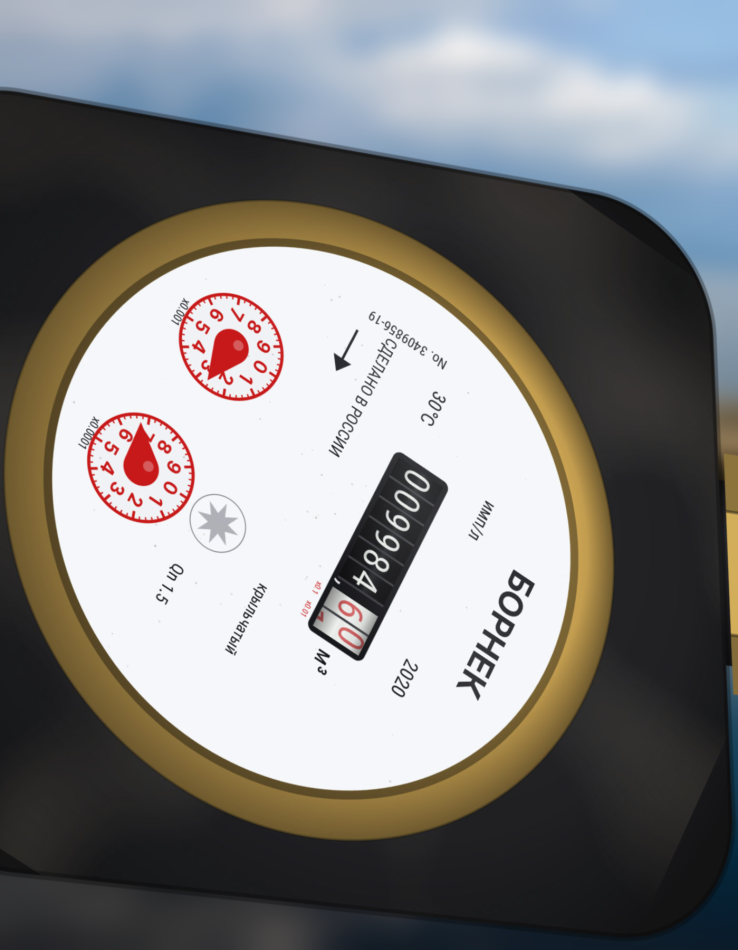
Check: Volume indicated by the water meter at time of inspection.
9984.6026 m³
